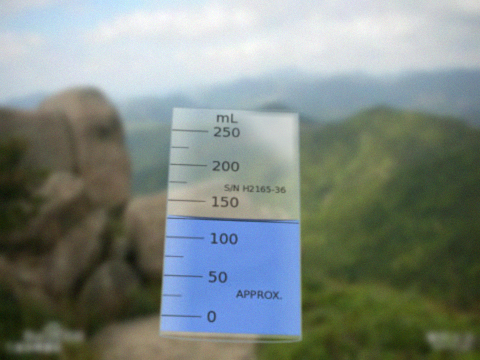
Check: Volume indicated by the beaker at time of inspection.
125 mL
